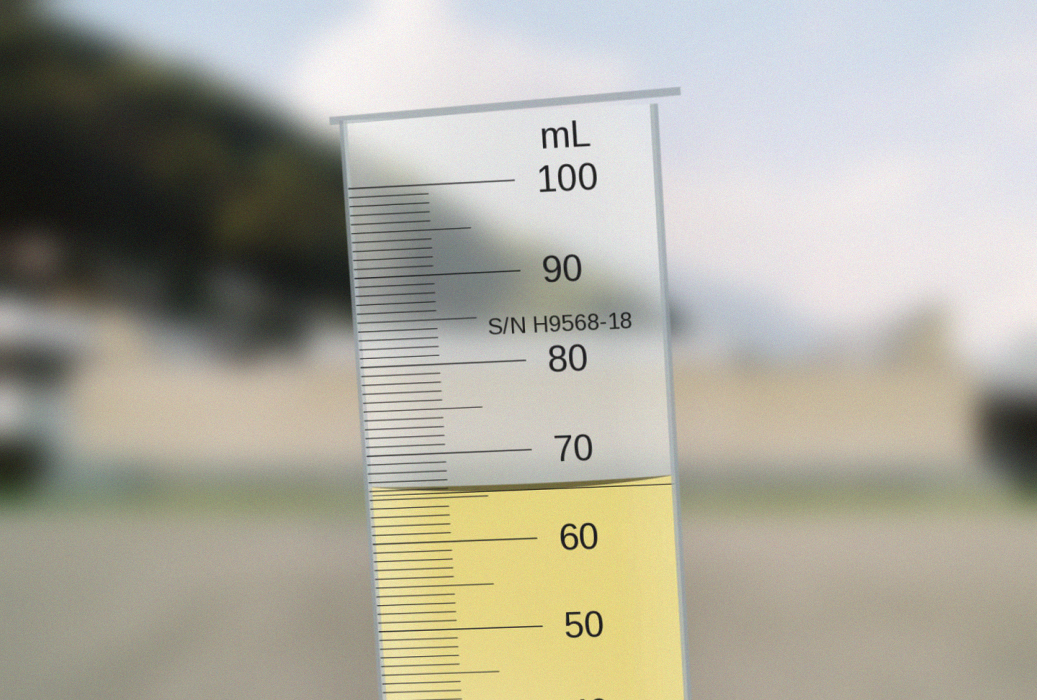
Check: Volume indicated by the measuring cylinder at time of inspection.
65.5 mL
